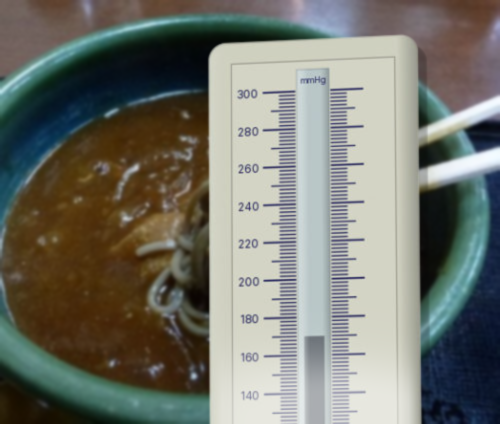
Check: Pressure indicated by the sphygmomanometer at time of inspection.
170 mmHg
